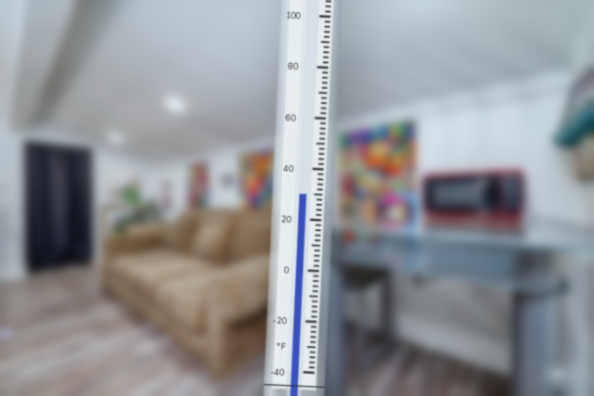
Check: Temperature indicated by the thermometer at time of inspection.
30 °F
